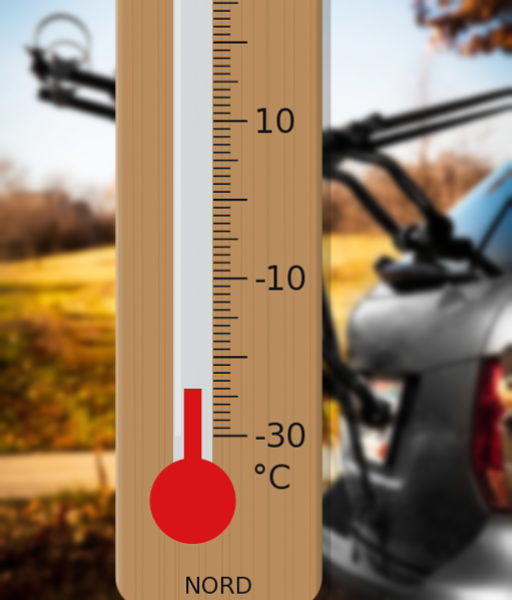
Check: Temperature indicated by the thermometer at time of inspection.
-24 °C
